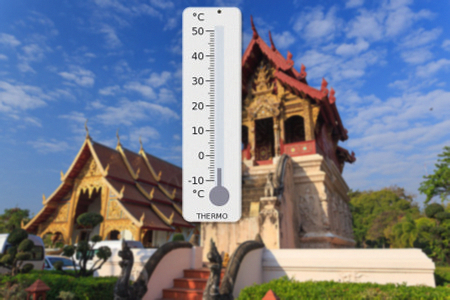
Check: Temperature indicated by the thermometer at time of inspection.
-5 °C
